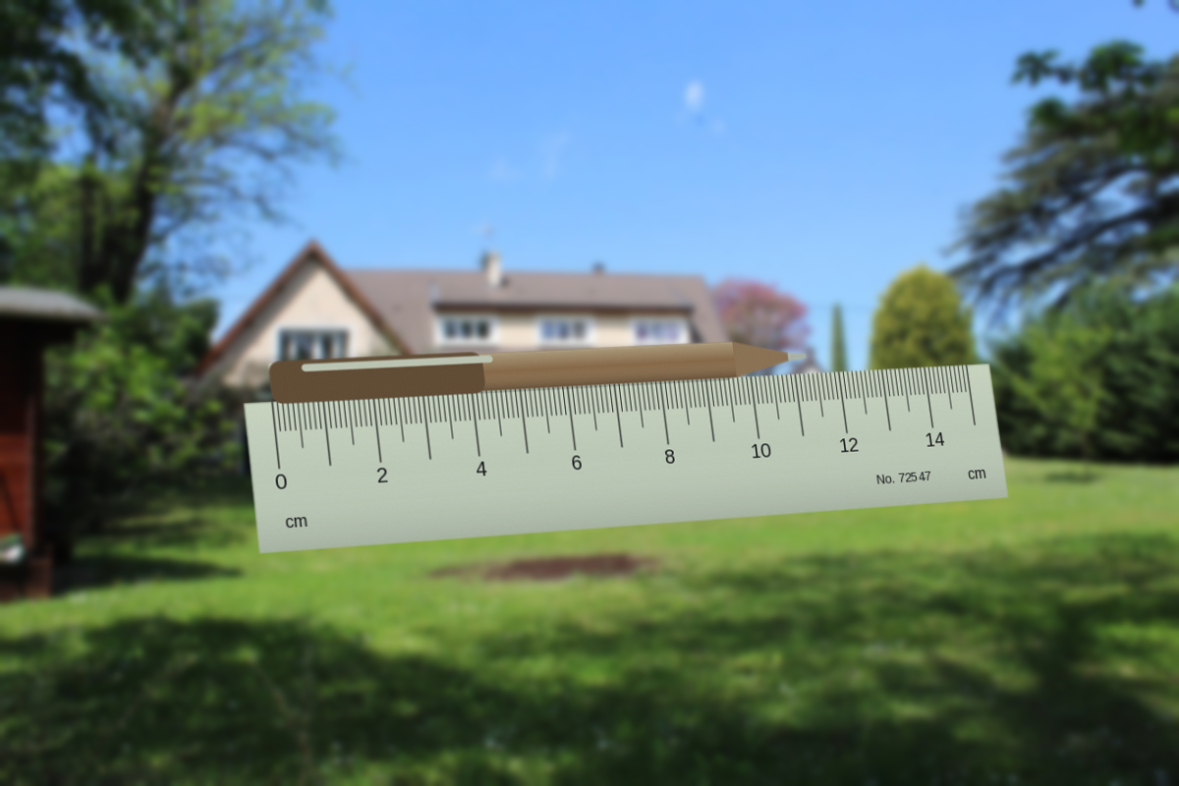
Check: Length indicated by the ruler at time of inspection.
11.3 cm
